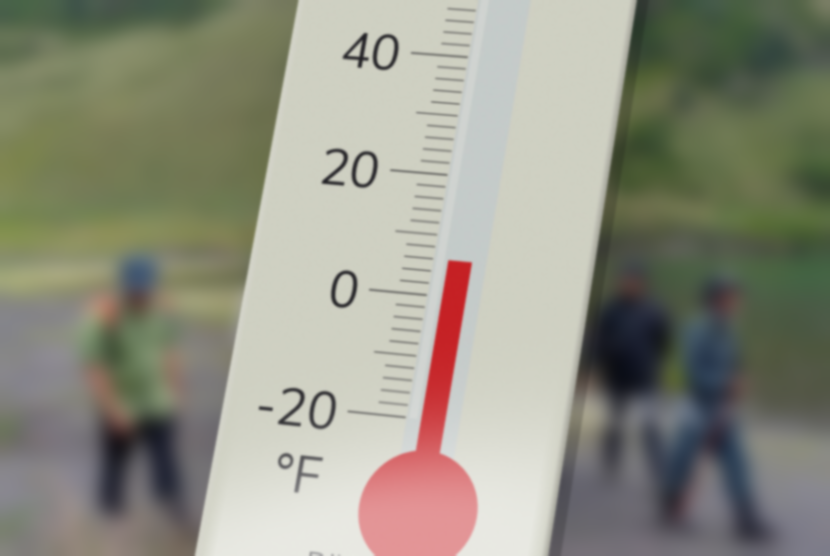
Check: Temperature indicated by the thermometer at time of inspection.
6 °F
